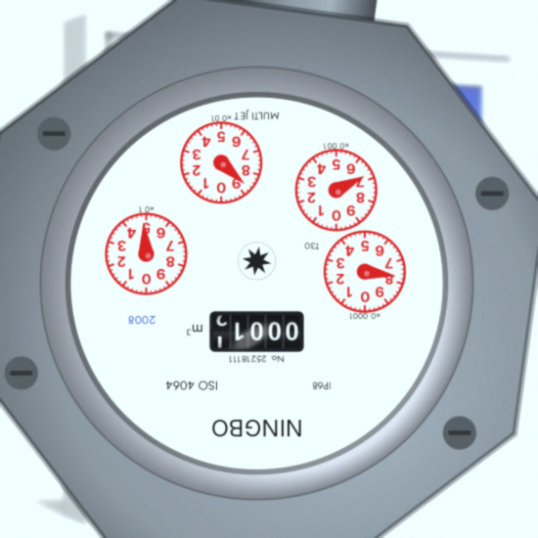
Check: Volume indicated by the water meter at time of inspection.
11.4867 m³
